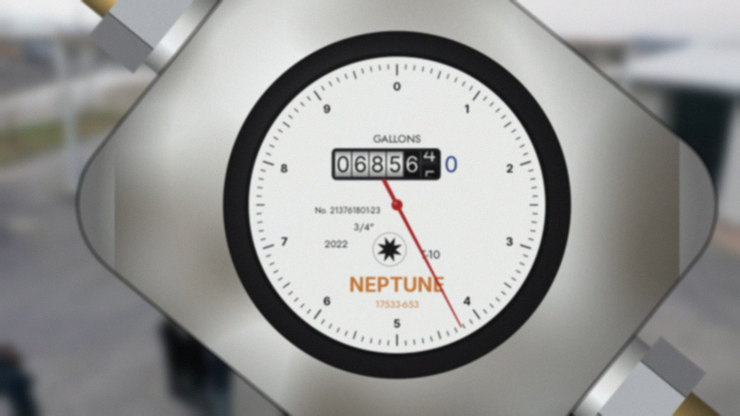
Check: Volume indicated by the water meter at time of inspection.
685644.2 gal
